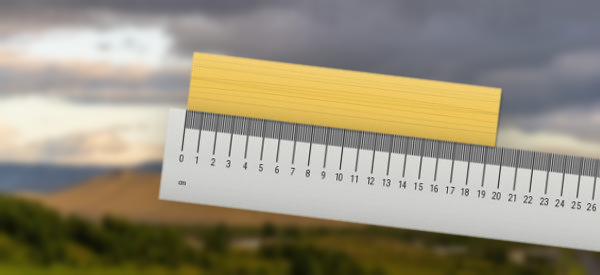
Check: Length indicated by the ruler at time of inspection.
19.5 cm
